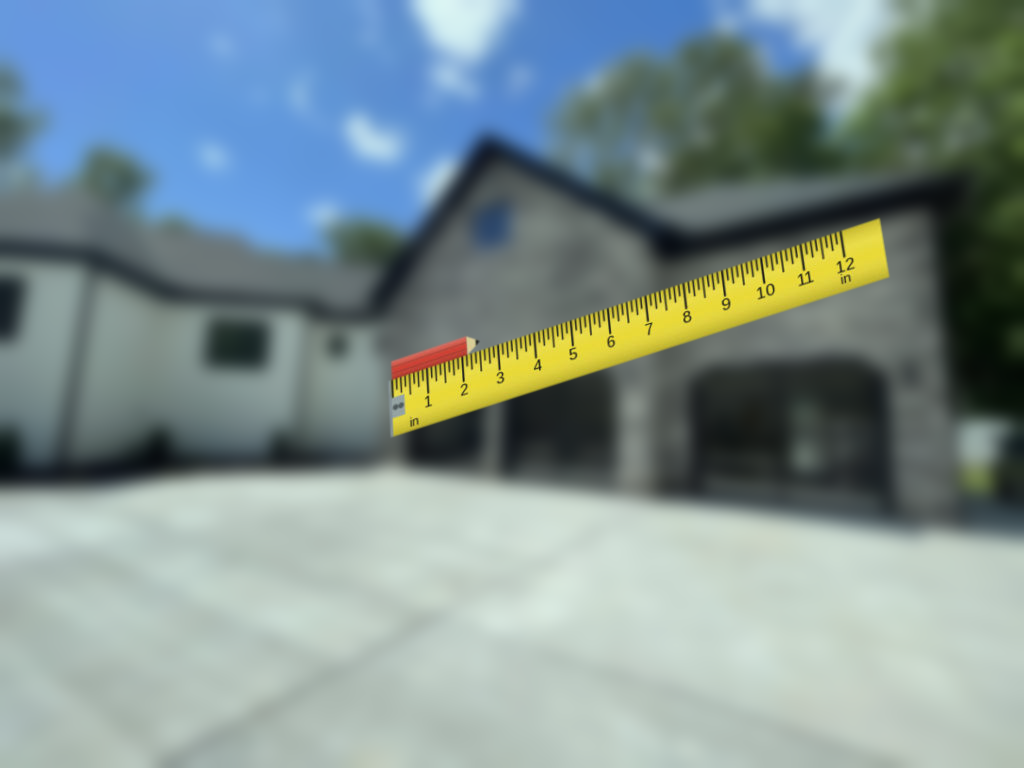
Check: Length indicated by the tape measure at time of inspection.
2.5 in
